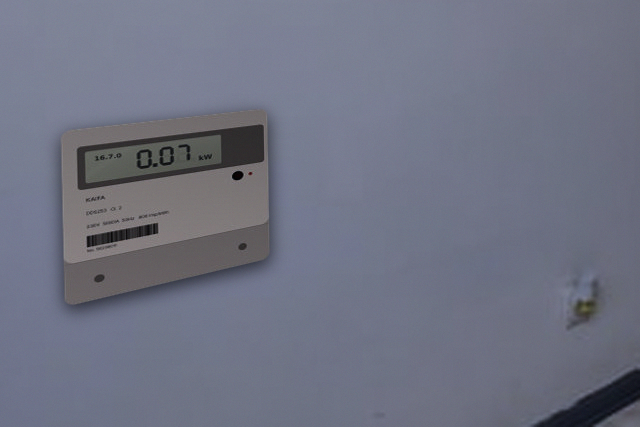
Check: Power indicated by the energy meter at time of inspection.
0.07 kW
